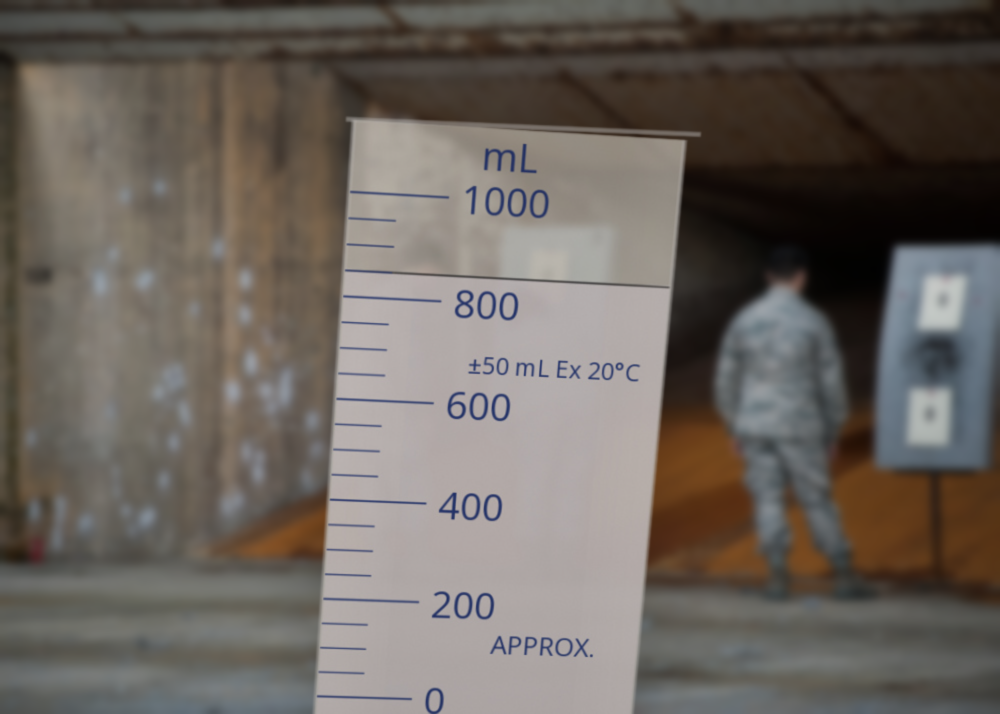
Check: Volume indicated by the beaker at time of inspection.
850 mL
